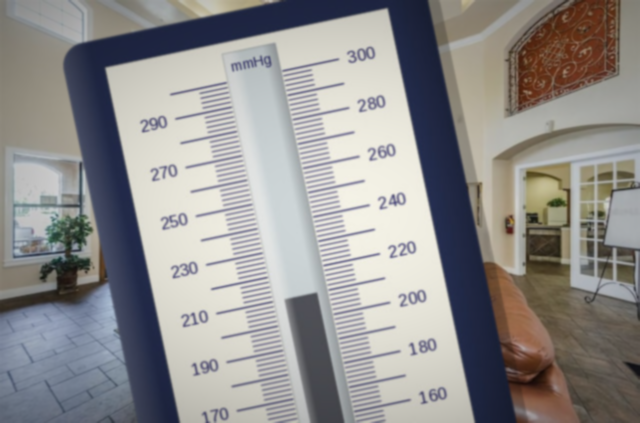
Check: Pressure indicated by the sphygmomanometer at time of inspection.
210 mmHg
